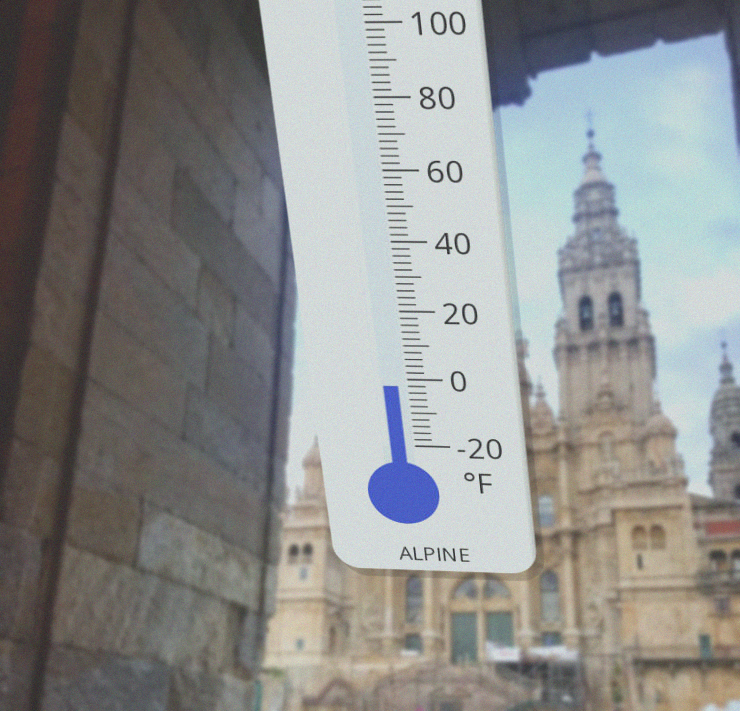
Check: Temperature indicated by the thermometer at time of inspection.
-2 °F
